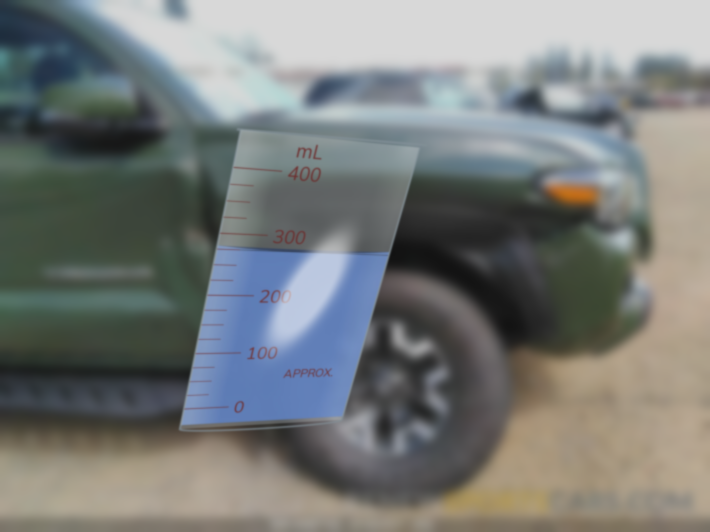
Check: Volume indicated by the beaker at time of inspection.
275 mL
